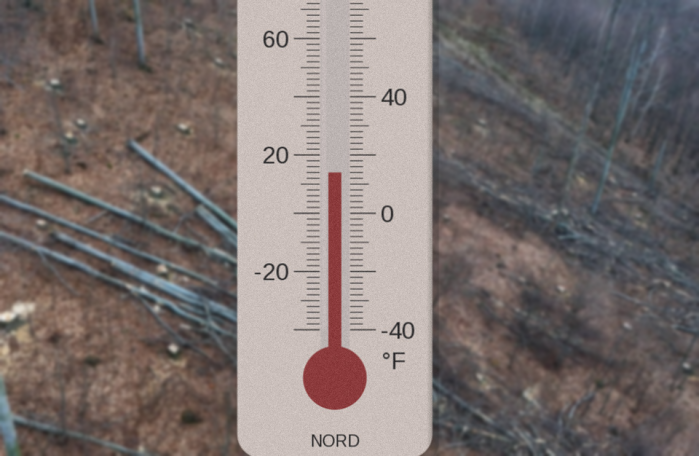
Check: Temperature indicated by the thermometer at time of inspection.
14 °F
